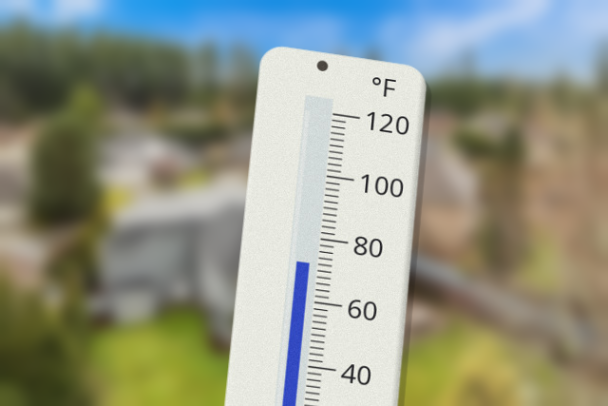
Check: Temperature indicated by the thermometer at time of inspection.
72 °F
